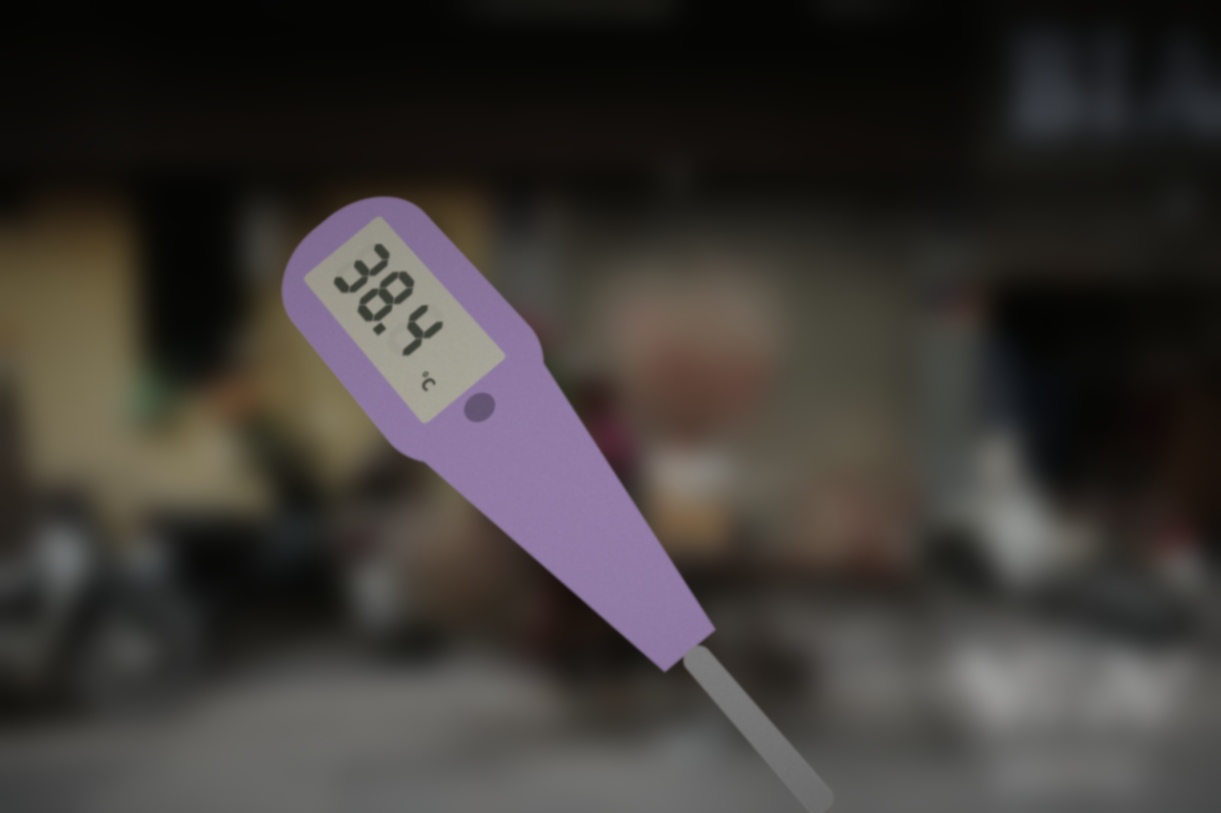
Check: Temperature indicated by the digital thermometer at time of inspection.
38.4 °C
